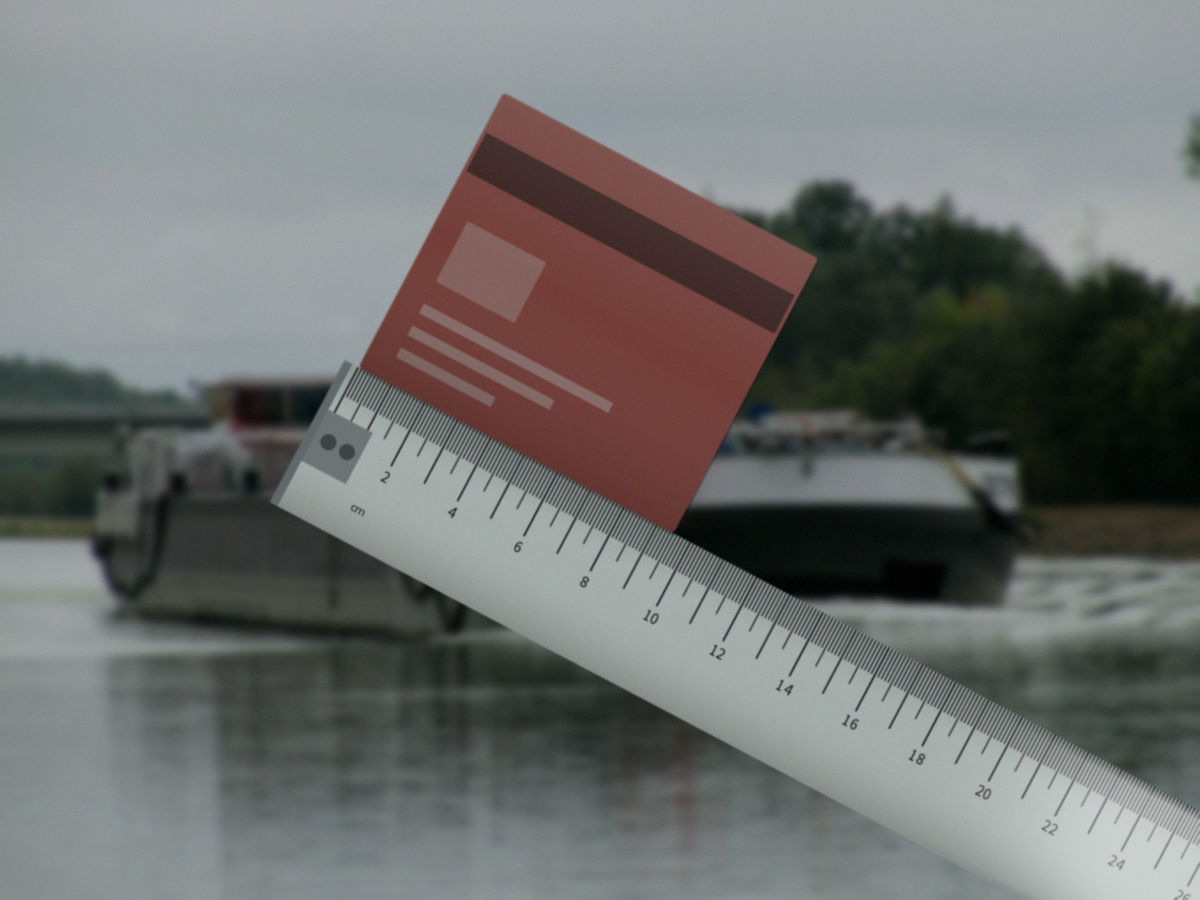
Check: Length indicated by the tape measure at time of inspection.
9.5 cm
